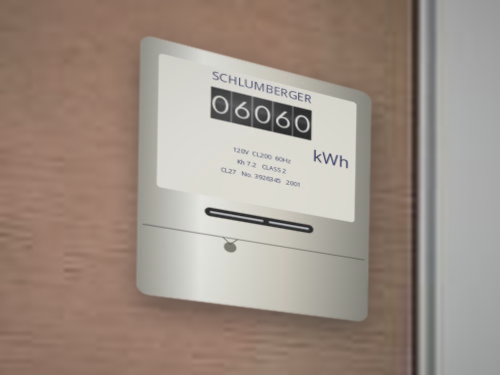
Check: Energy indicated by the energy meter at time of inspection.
6060 kWh
